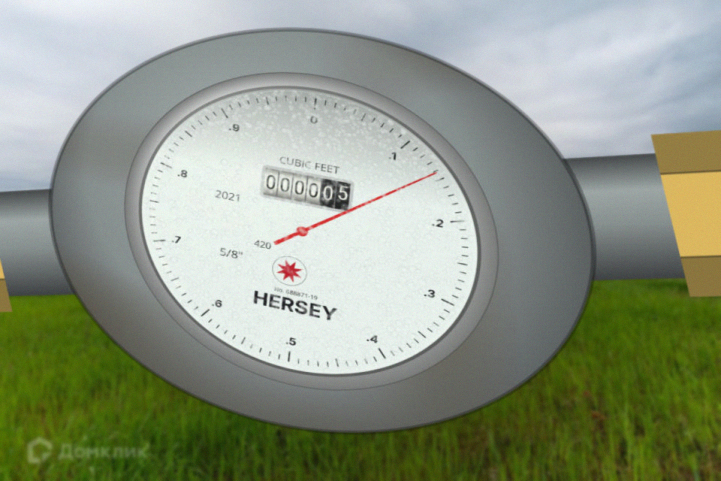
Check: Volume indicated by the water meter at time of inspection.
5.14 ft³
